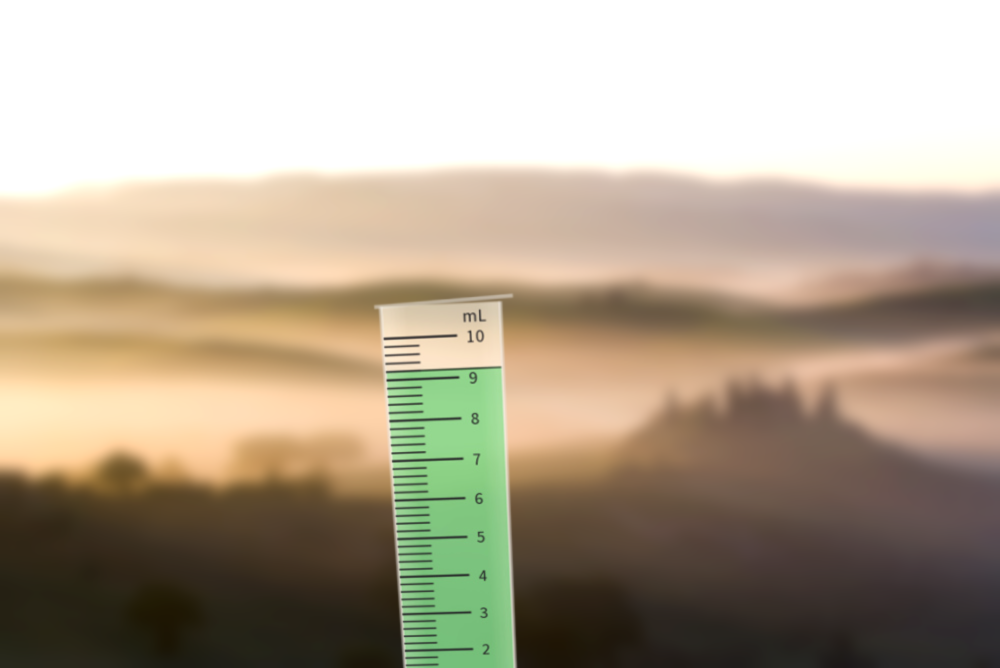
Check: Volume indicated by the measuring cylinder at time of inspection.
9.2 mL
